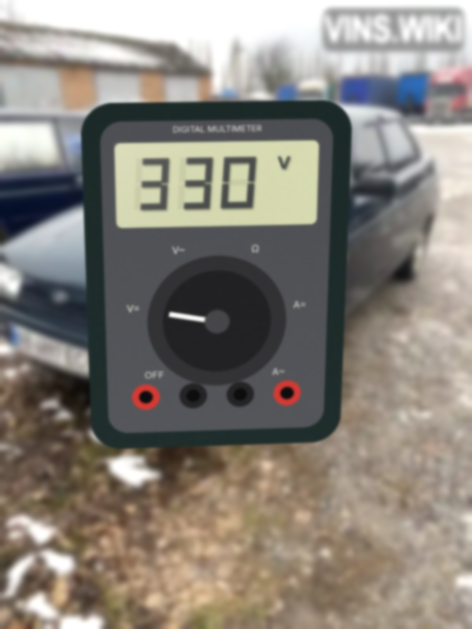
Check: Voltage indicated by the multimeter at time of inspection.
330 V
